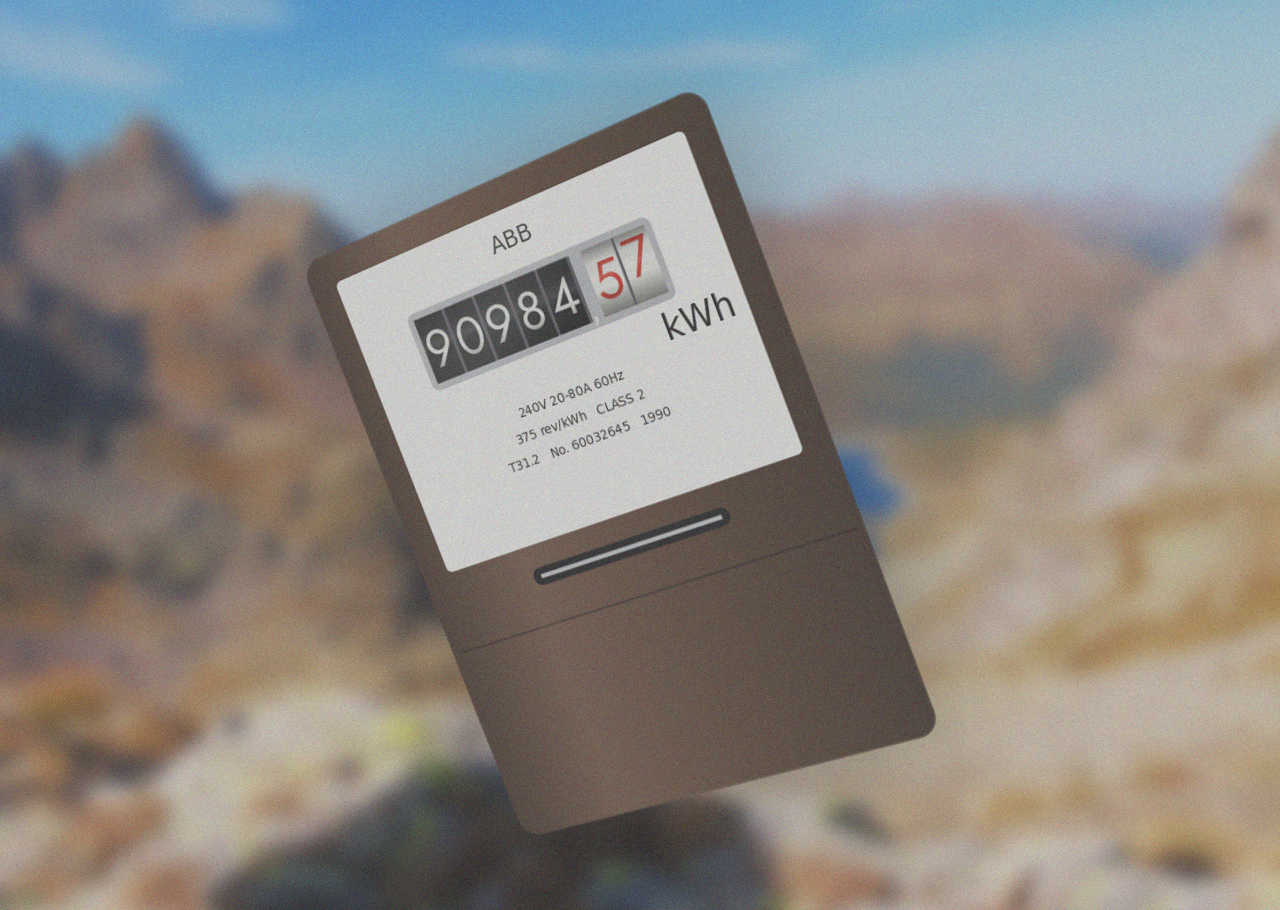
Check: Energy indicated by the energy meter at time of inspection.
90984.57 kWh
